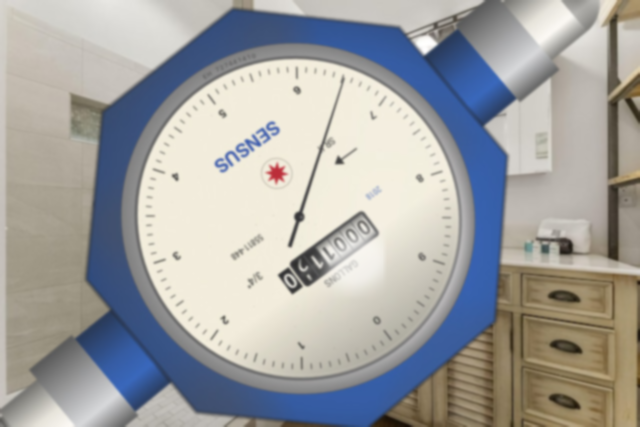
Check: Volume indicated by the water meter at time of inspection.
1116.5 gal
